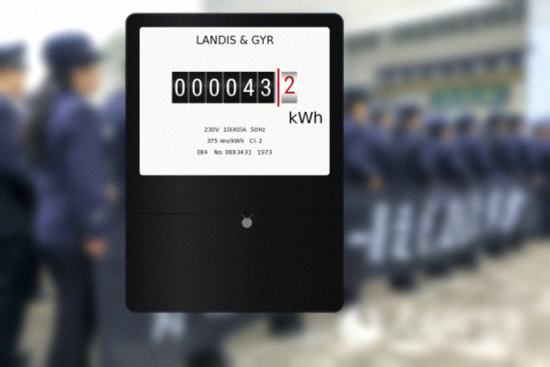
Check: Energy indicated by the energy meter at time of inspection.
43.2 kWh
